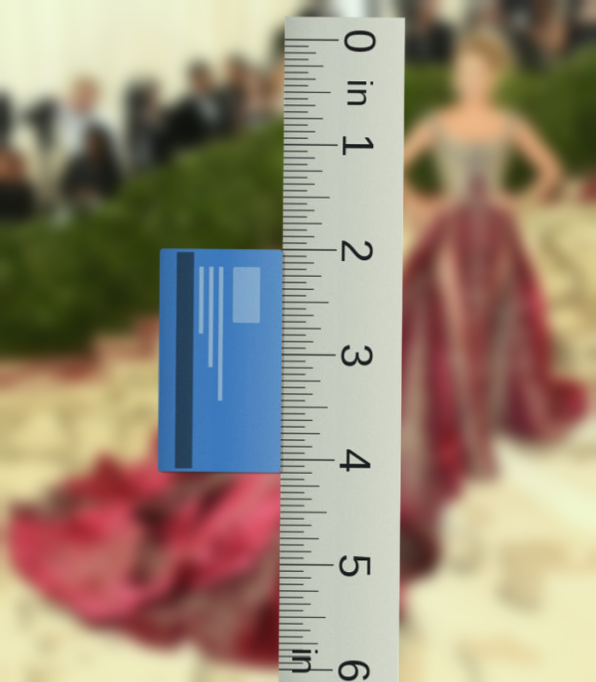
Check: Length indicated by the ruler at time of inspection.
2.125 in
